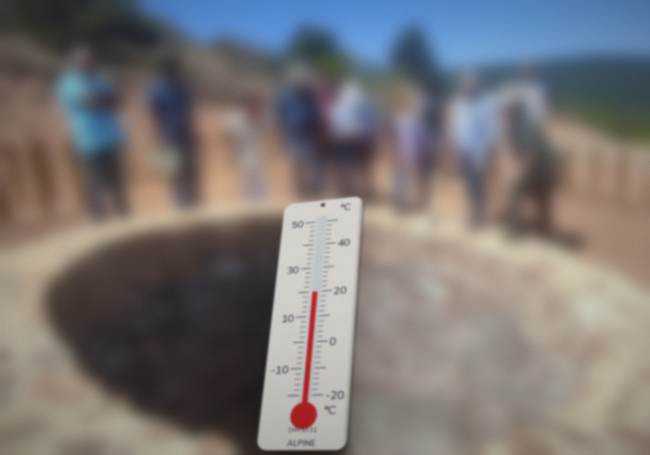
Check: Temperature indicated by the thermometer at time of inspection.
20 °C
